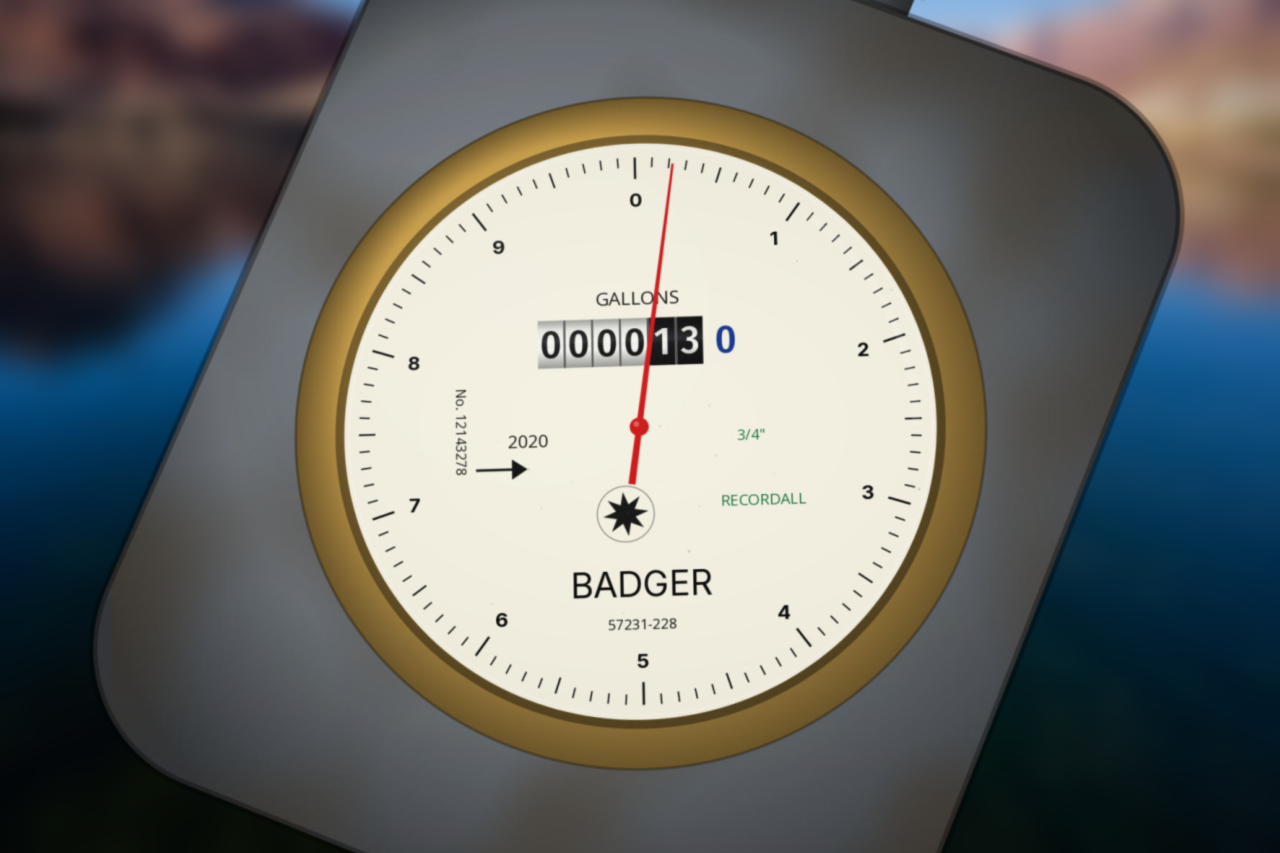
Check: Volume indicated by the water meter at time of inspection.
130.2 gal
